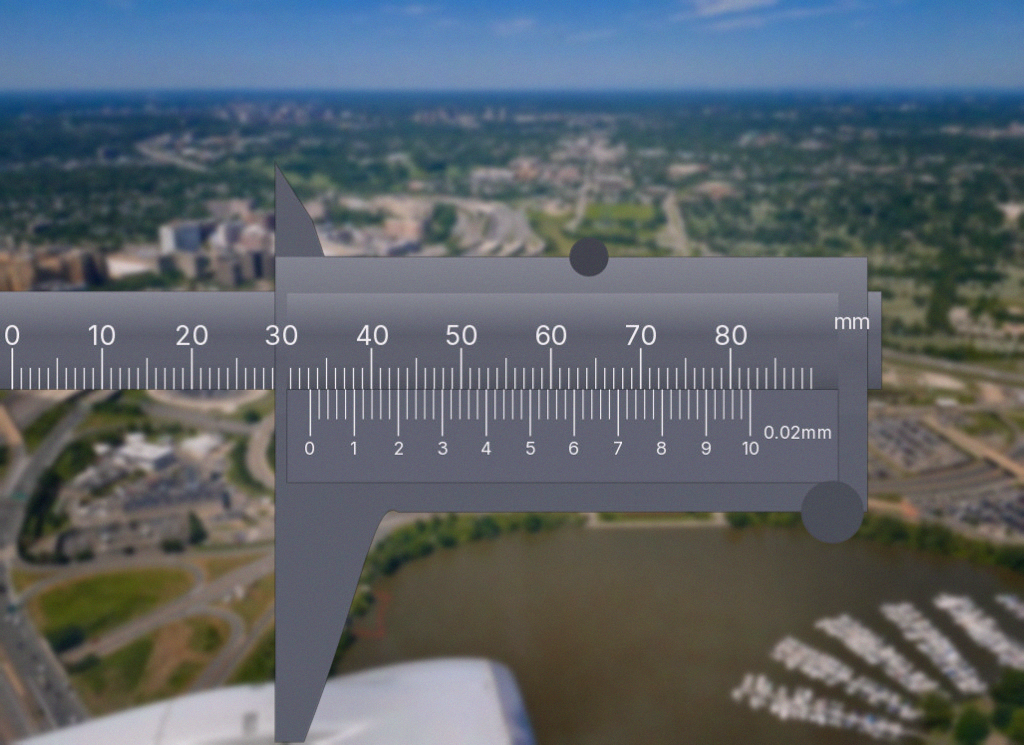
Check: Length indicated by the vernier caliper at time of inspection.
33.2 mm
